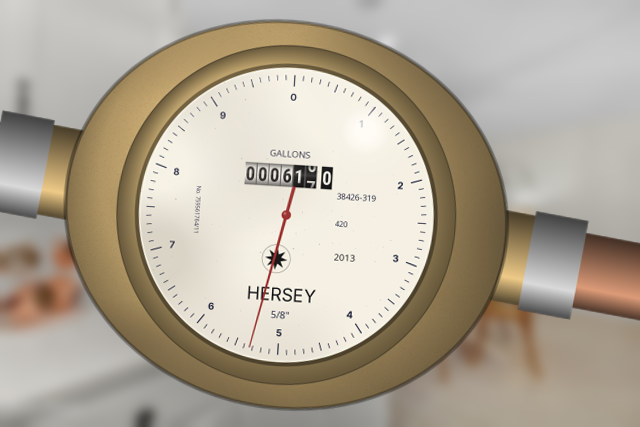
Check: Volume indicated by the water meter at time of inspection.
6165.3 gal
